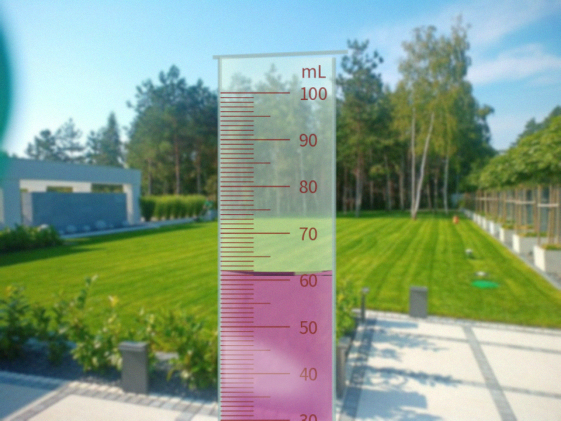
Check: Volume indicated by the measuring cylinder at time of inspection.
61 mL
